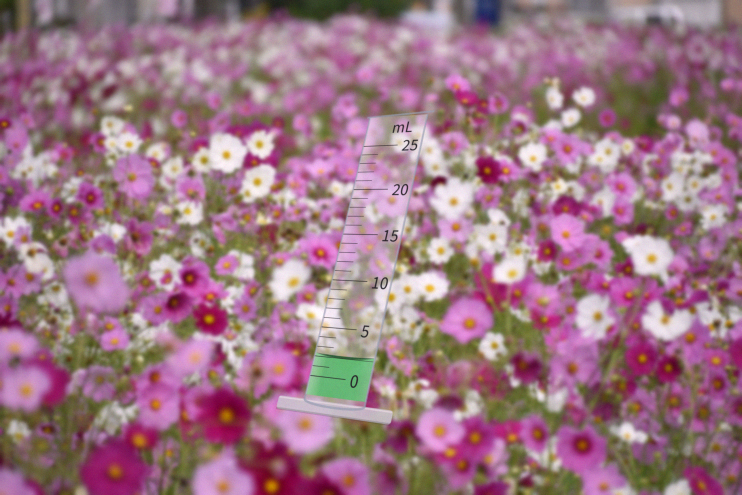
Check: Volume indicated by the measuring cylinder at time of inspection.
2 mL
